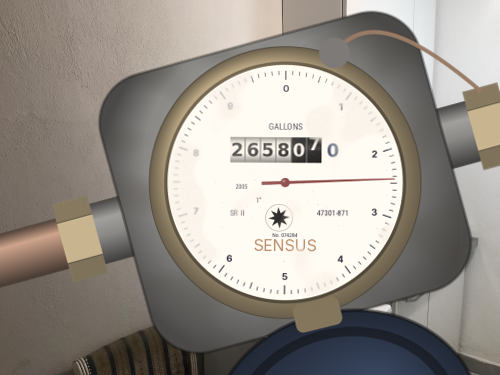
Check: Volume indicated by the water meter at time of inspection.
2658072.4 gal
